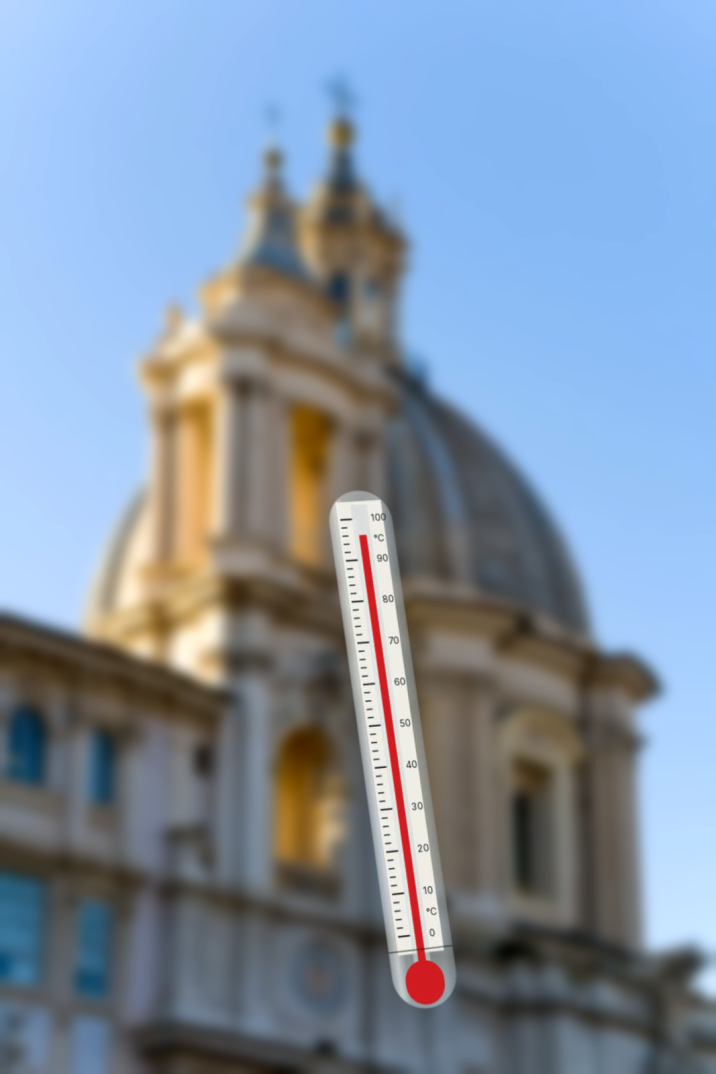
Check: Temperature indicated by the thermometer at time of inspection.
96 °C
